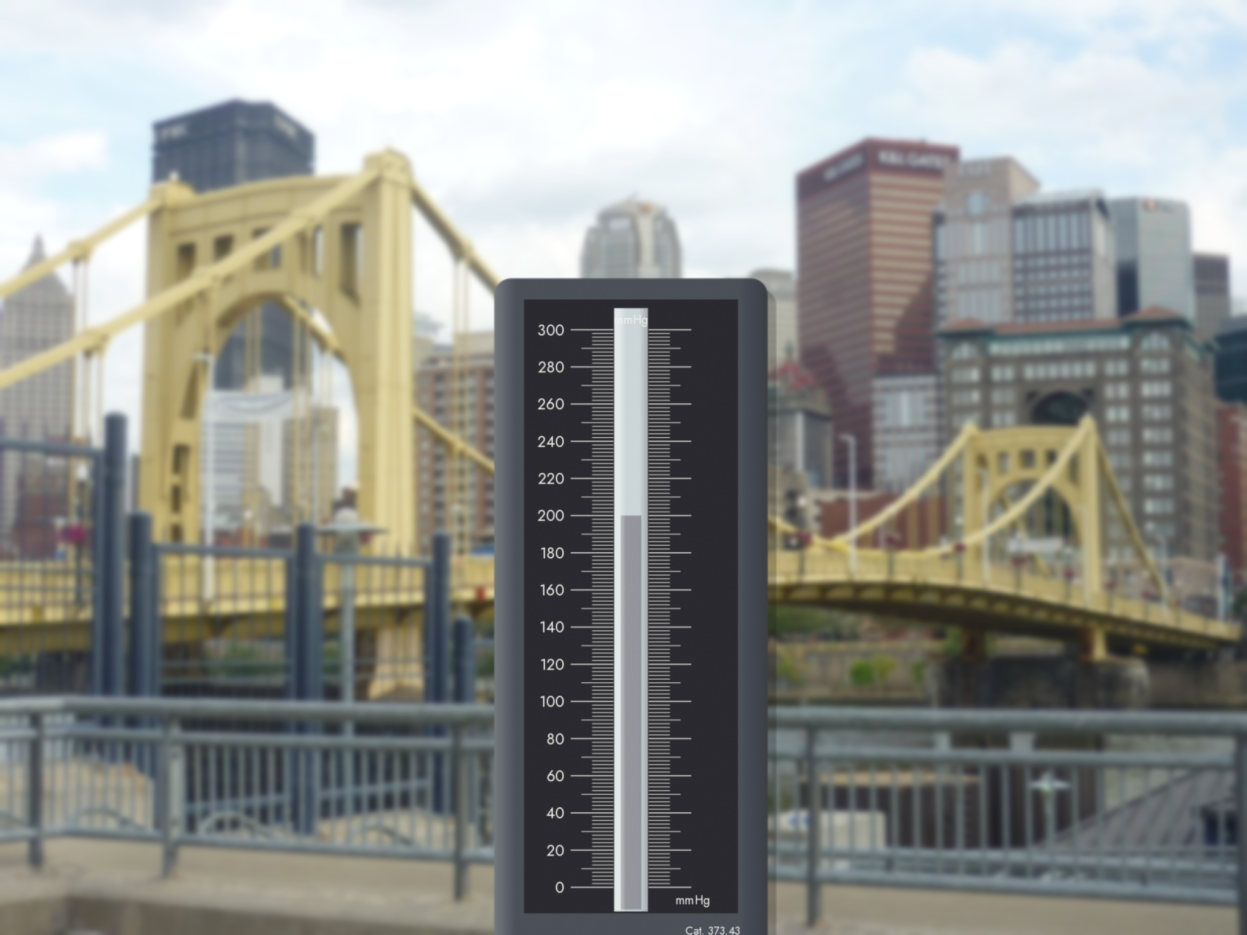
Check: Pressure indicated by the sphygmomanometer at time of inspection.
200 mmHg
